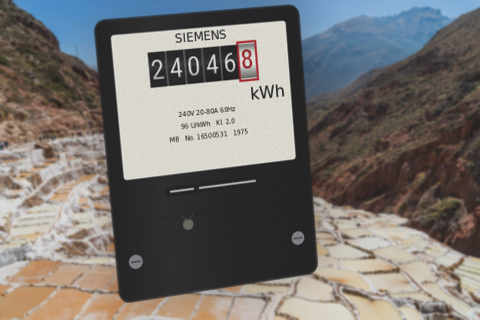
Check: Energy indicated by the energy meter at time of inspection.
24046.8 kWh
